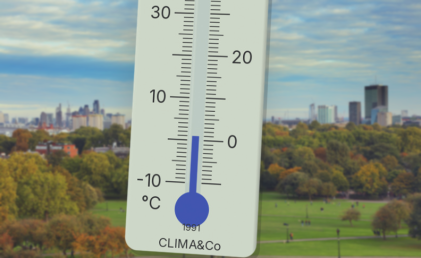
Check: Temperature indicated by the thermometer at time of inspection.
1 °C
